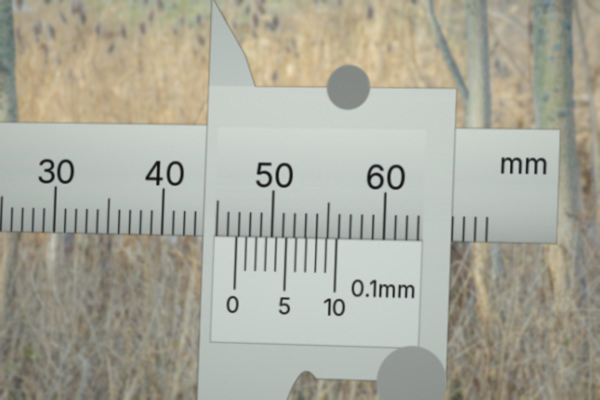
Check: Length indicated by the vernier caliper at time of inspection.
46.8 mm
